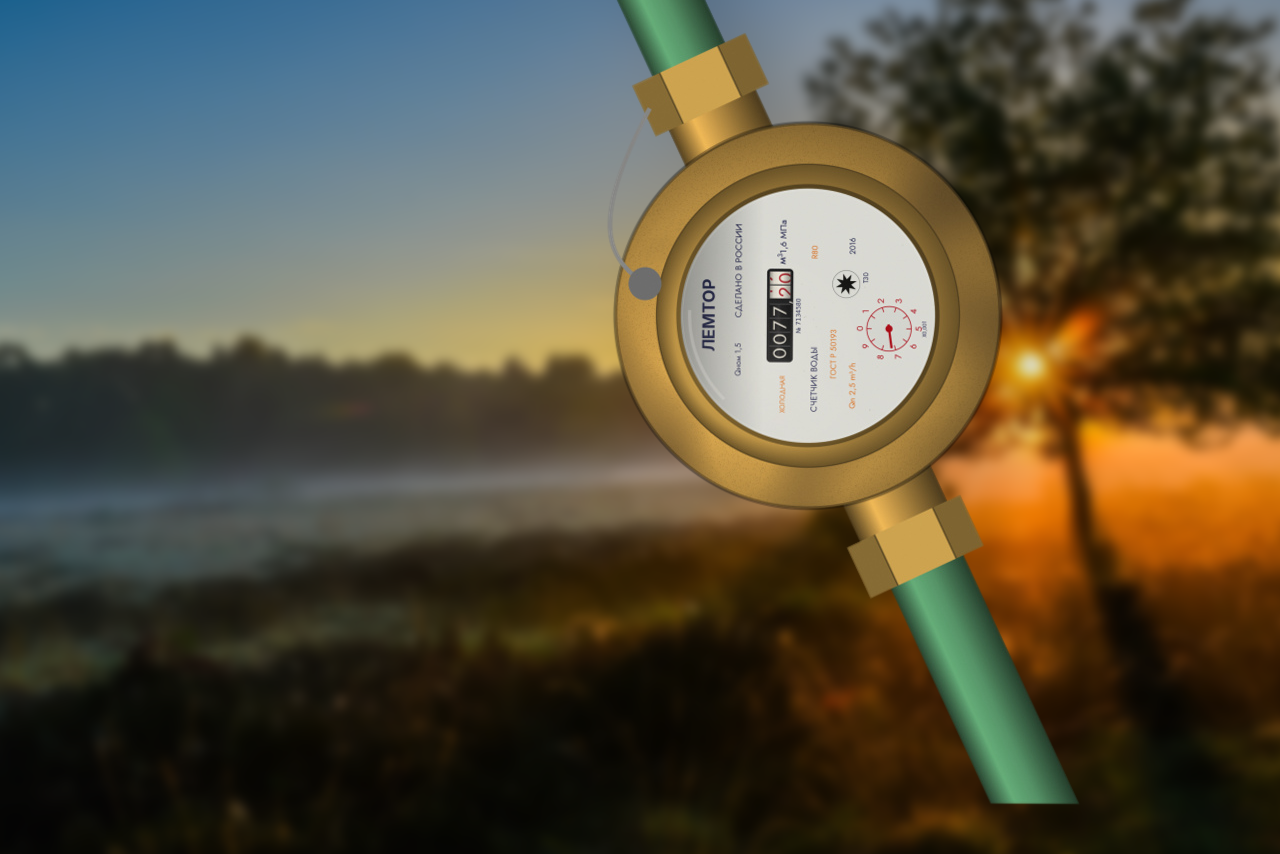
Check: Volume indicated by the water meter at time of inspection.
77.197 m³
